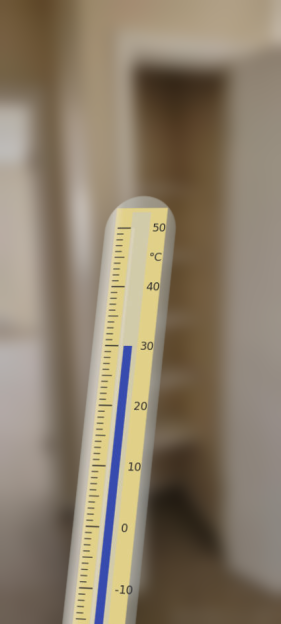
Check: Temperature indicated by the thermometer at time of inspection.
30 °C
